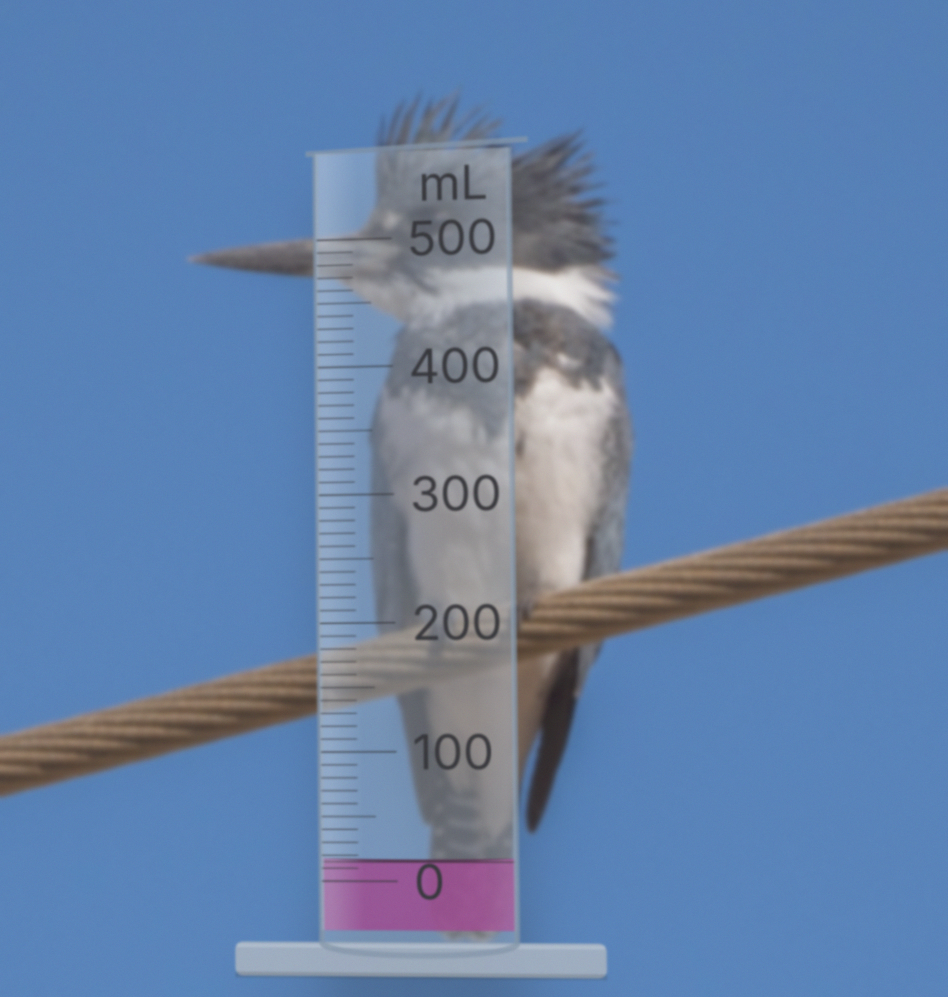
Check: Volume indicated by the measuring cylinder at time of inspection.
15 mL
